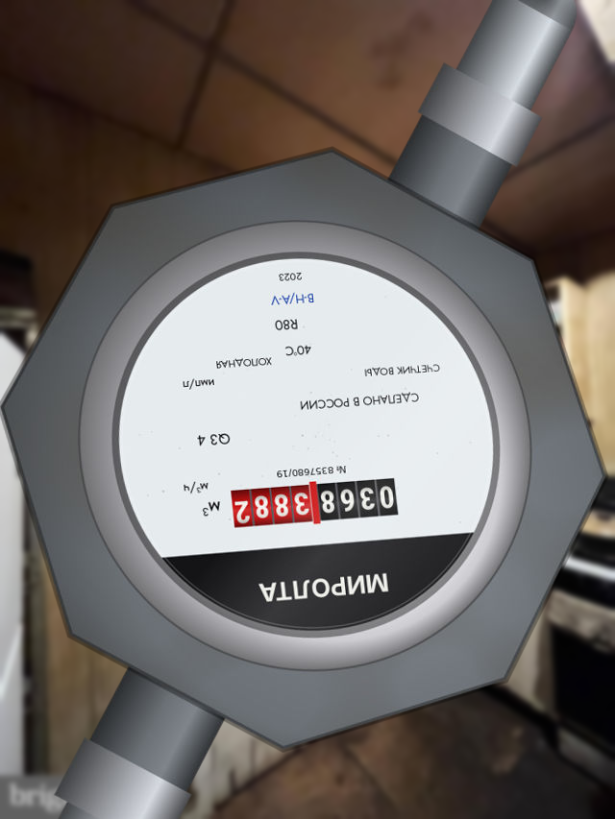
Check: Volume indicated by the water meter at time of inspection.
368.3882 m³
